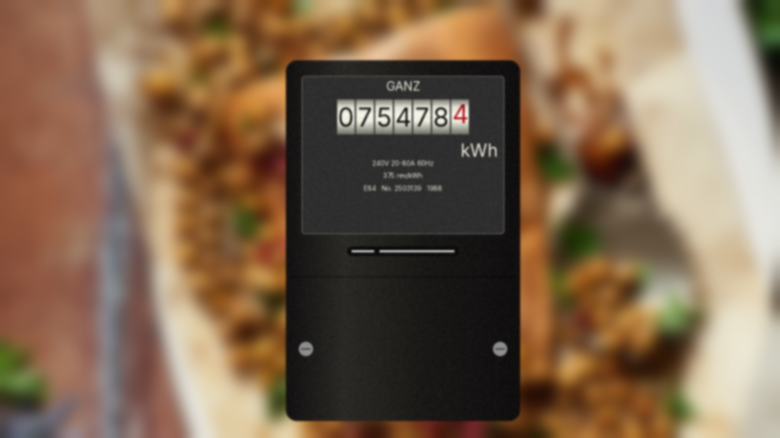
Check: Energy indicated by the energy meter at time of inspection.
75478.4 kWh
